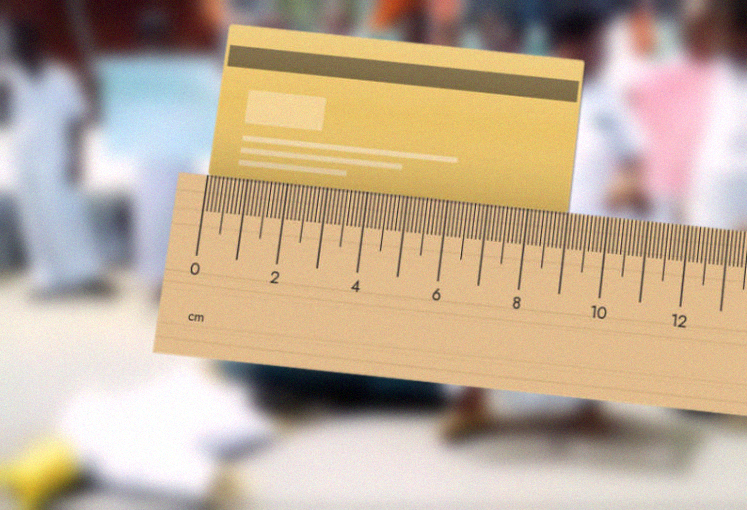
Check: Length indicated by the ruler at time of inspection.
9 cm
